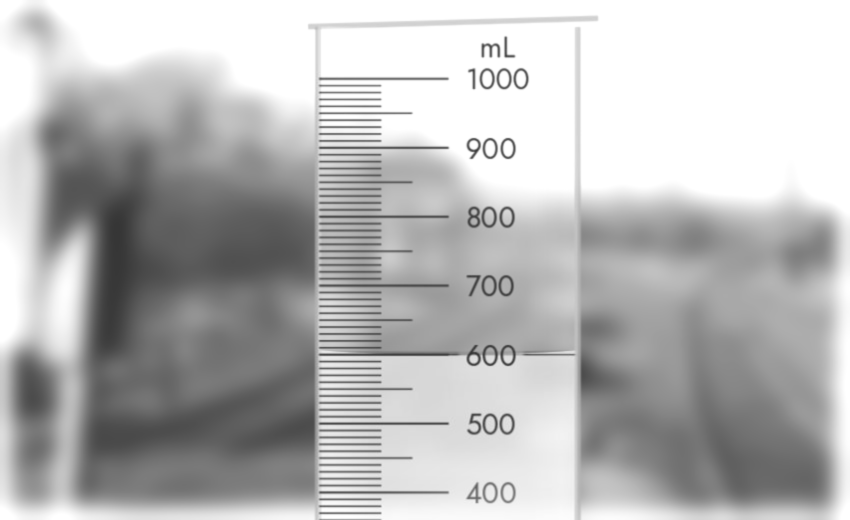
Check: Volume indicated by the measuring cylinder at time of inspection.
600 mL
